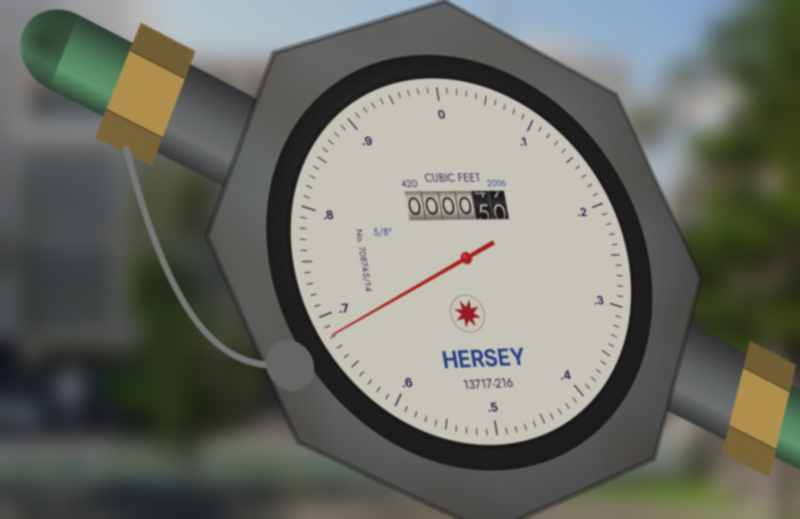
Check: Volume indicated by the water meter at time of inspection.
49.68 ft³
